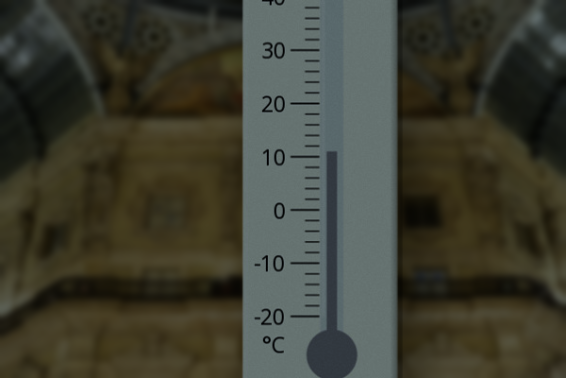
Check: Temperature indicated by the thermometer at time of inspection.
11 °C
